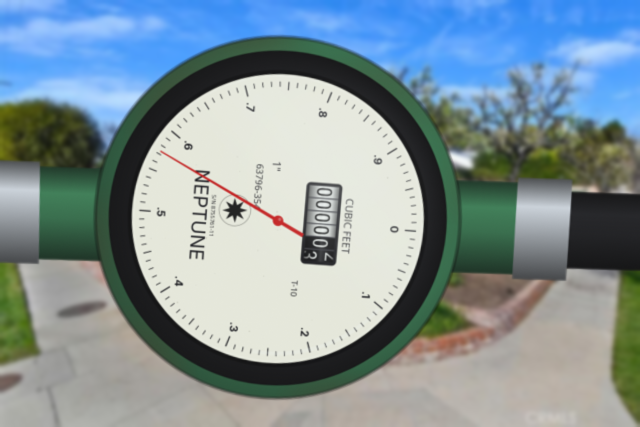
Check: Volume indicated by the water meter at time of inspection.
2.57 ft³
